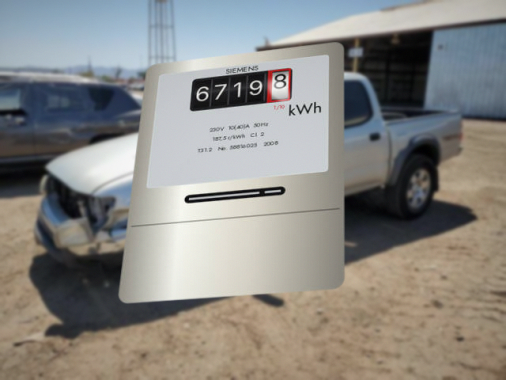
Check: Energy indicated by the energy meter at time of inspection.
6719.8 kWh
